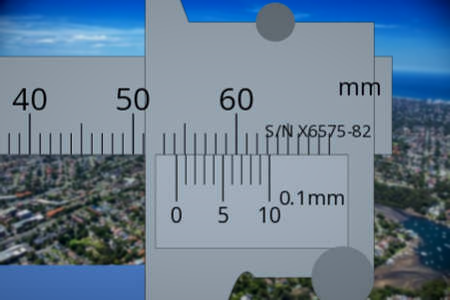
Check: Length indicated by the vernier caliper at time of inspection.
54.2 mm
